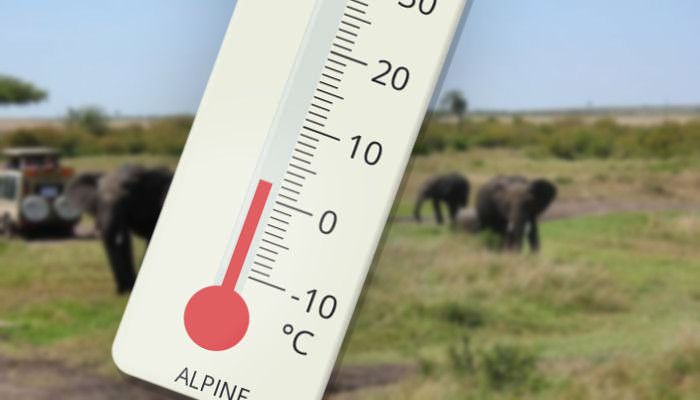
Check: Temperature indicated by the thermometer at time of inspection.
2 °C
